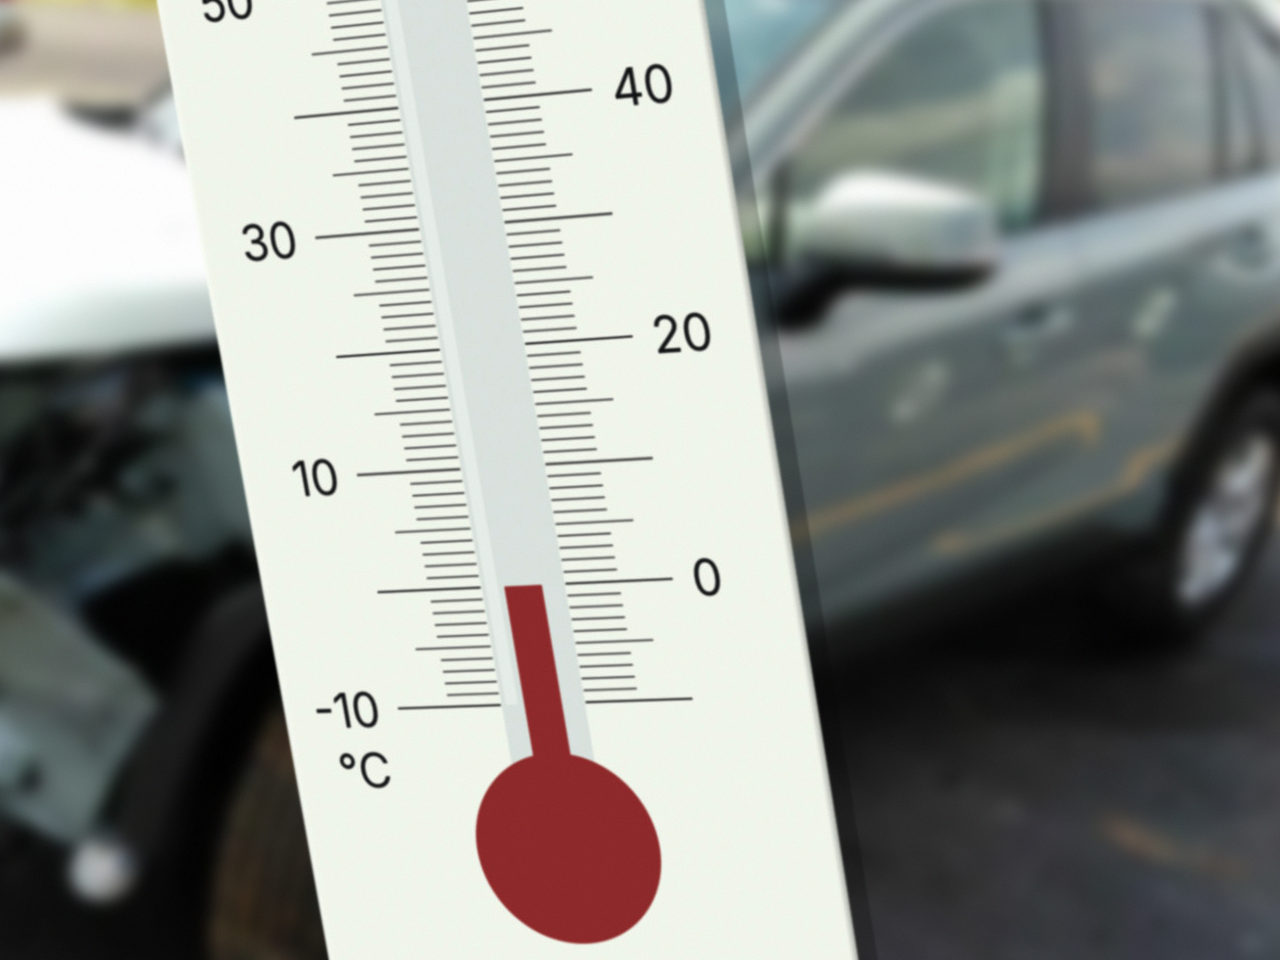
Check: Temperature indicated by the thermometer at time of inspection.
0 °C
